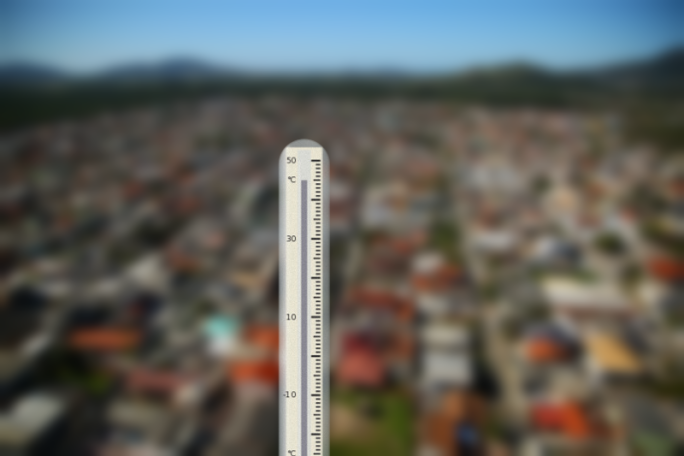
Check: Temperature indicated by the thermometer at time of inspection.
45 °C
